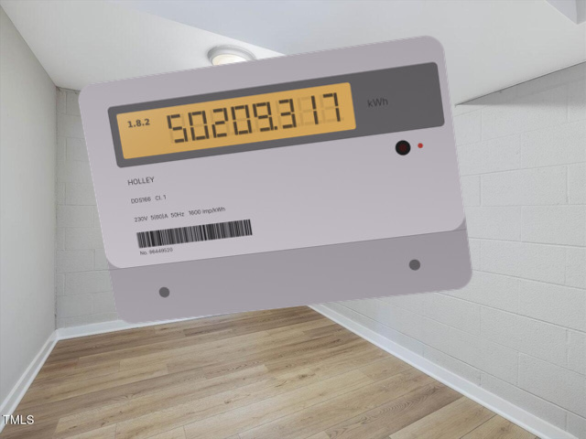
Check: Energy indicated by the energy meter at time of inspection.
50209.317 kWh
